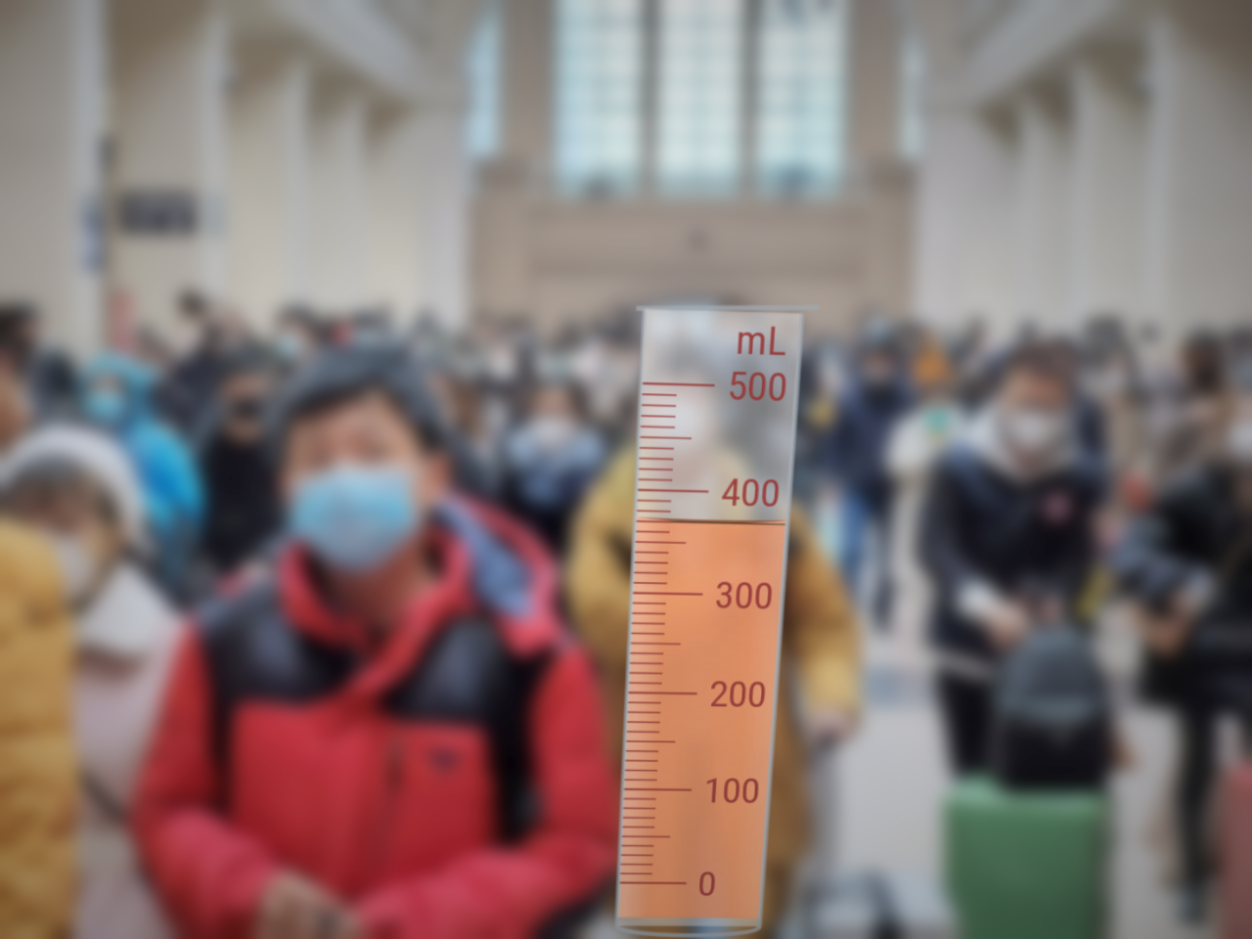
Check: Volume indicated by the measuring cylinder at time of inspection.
370 mL
